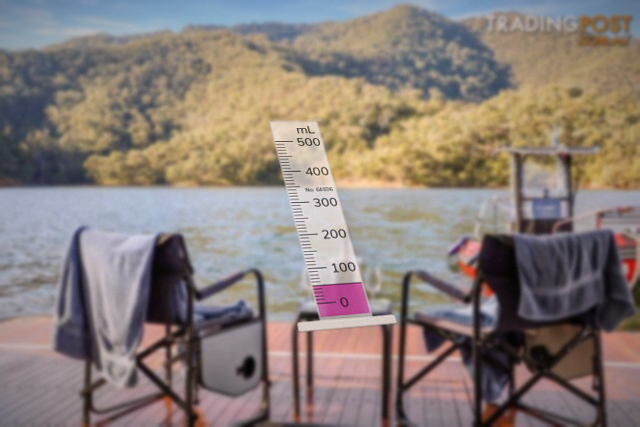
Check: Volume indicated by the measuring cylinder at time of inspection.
50 mL
